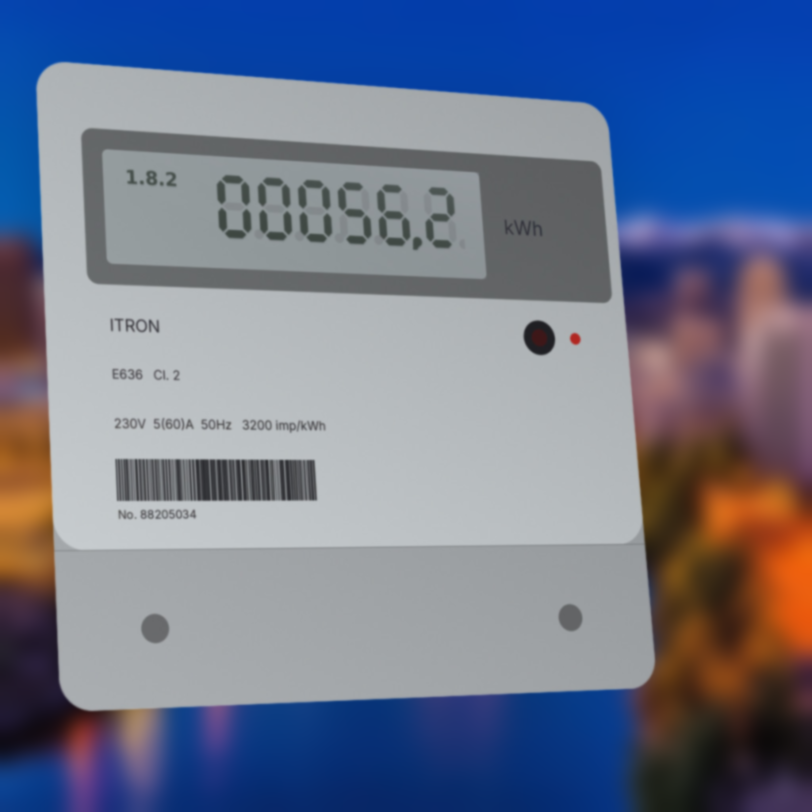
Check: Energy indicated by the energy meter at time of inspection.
56.2 kWh
